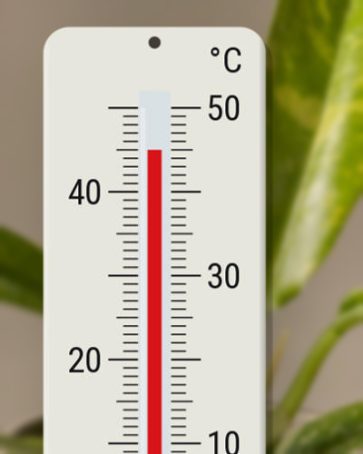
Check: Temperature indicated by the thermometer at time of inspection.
45 °C
